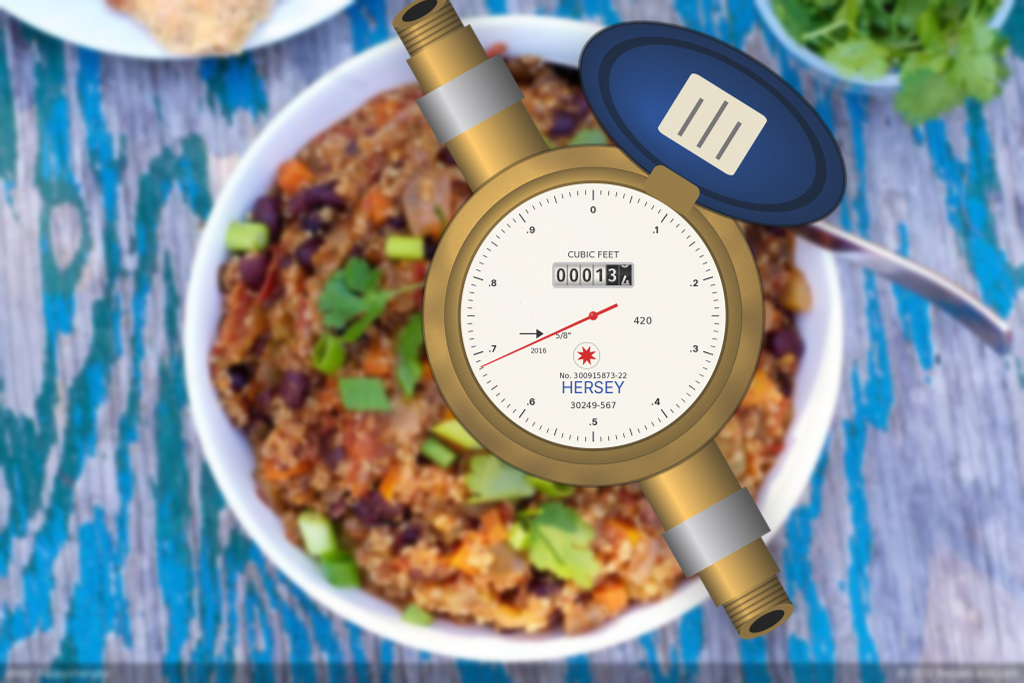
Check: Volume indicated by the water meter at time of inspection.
133.68 ft³
